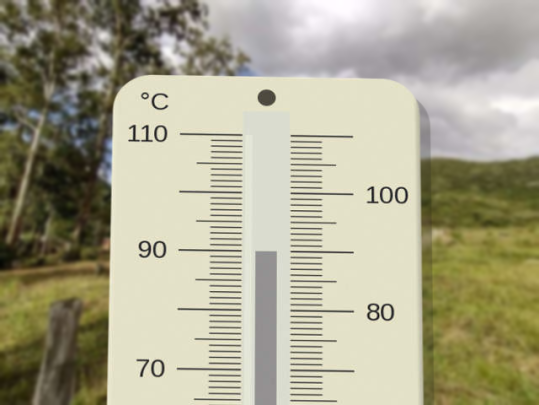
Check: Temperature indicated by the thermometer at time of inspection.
90 °C
